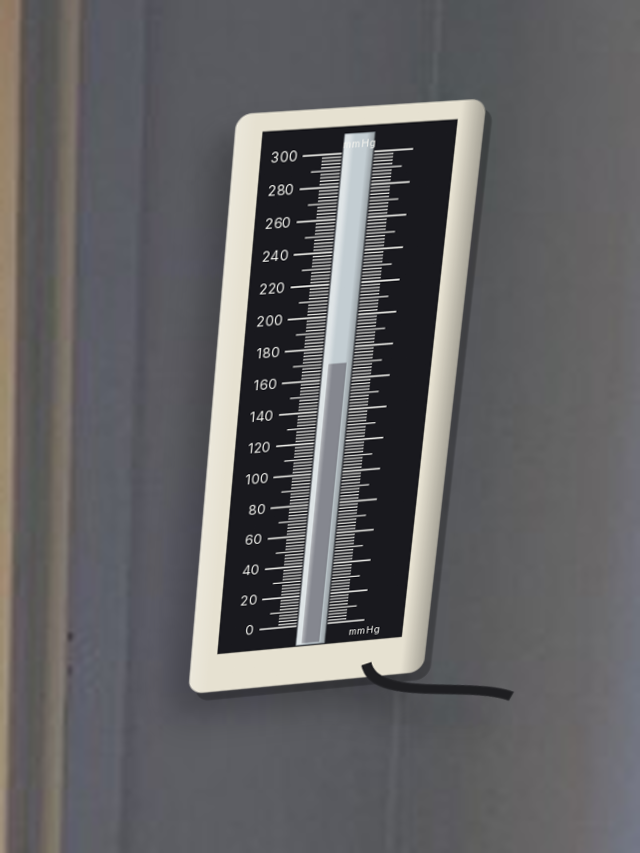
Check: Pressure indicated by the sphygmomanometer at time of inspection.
170 mmHg
